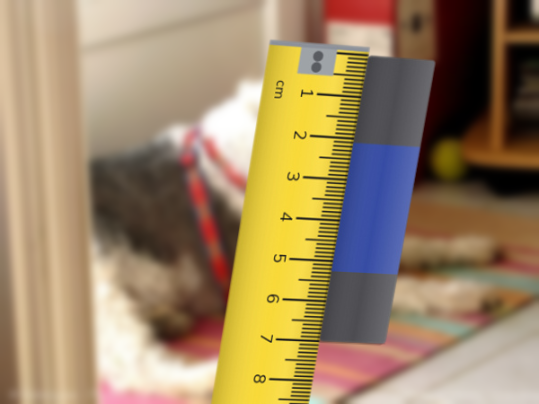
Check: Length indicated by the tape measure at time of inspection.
7 cm
